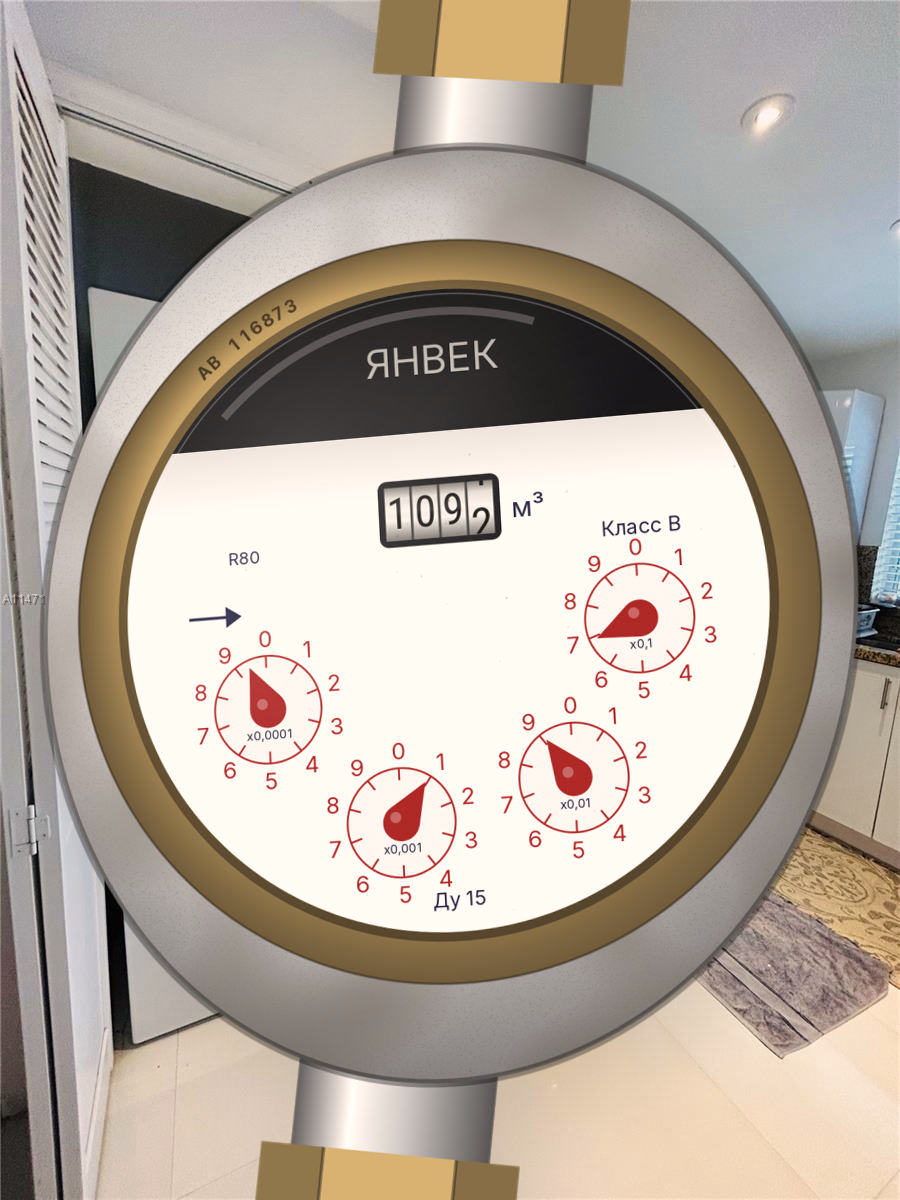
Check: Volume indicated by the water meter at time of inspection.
1091.6909 m³
